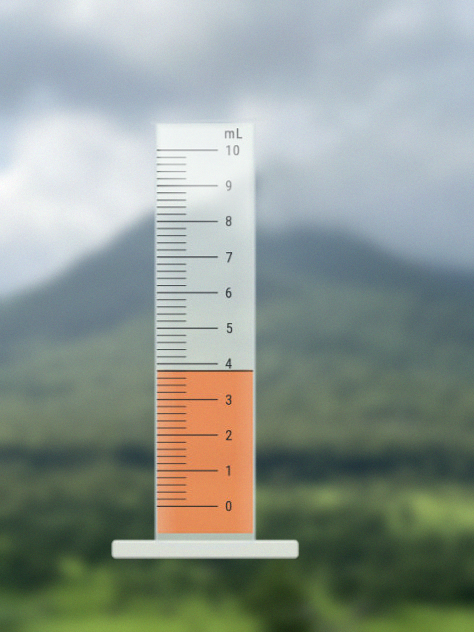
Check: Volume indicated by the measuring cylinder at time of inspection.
3.8 mL
